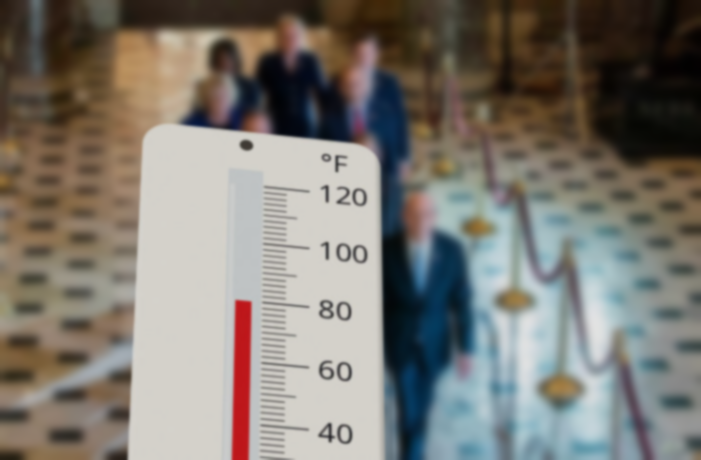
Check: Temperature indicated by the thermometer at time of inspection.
80 °F
